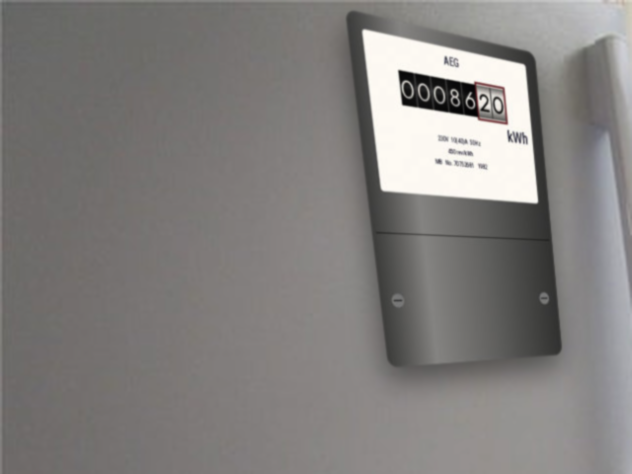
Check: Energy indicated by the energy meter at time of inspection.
86.20 kWh
